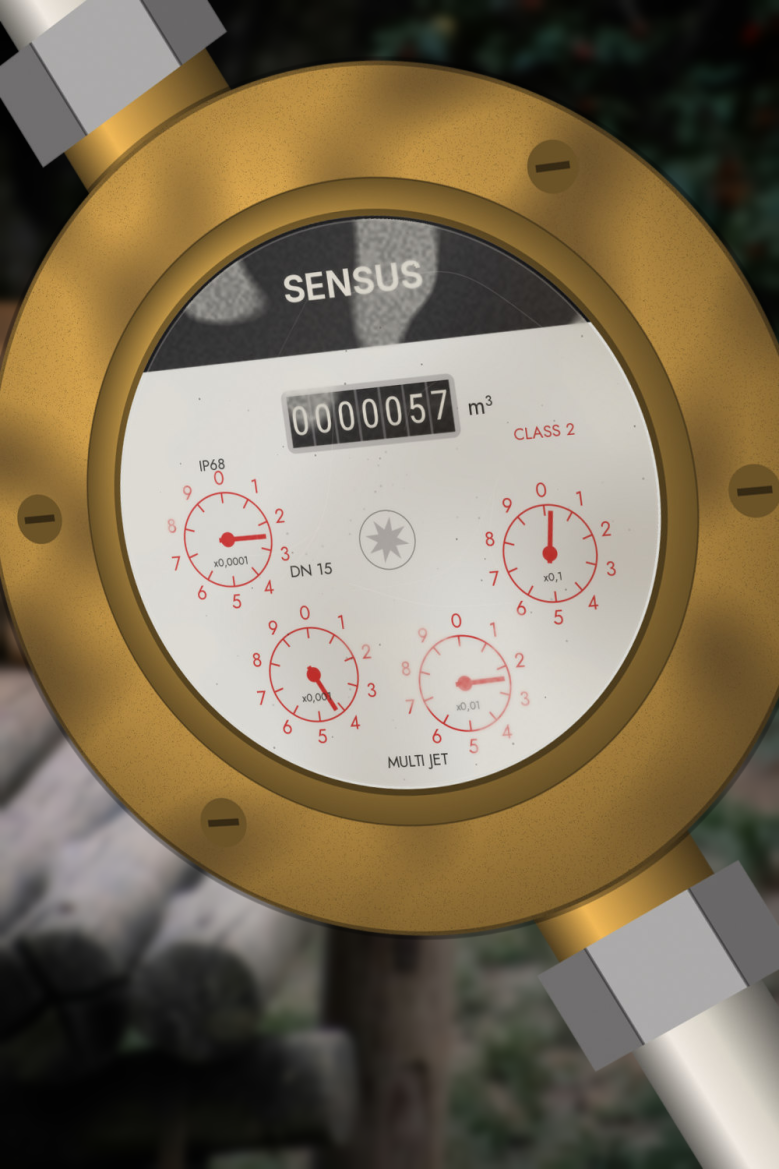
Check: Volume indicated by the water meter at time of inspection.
57.0242 m³
